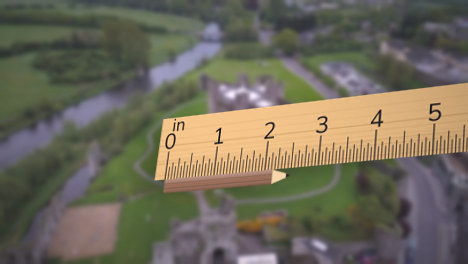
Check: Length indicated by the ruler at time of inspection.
2.5 in
